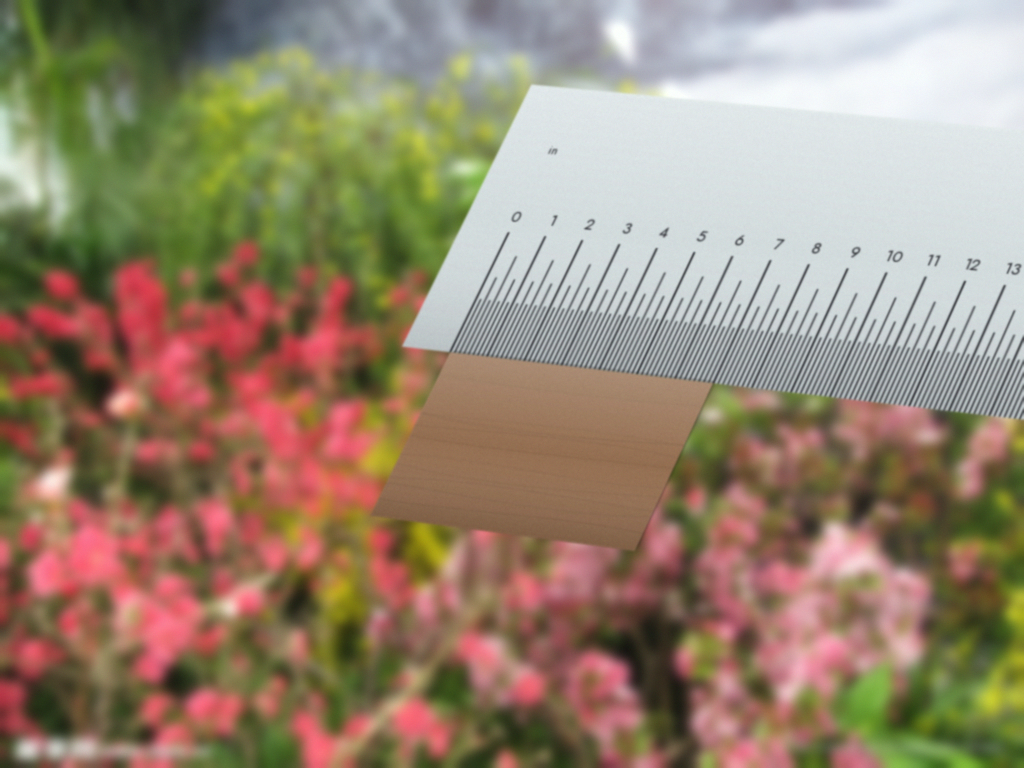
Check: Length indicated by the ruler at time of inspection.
7 in
